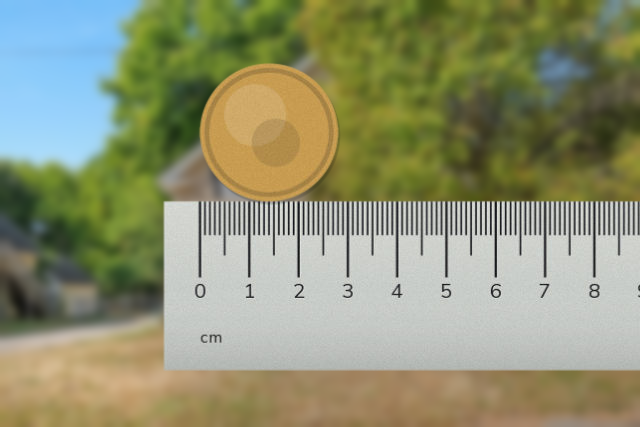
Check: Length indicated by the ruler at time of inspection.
2.8 cm
